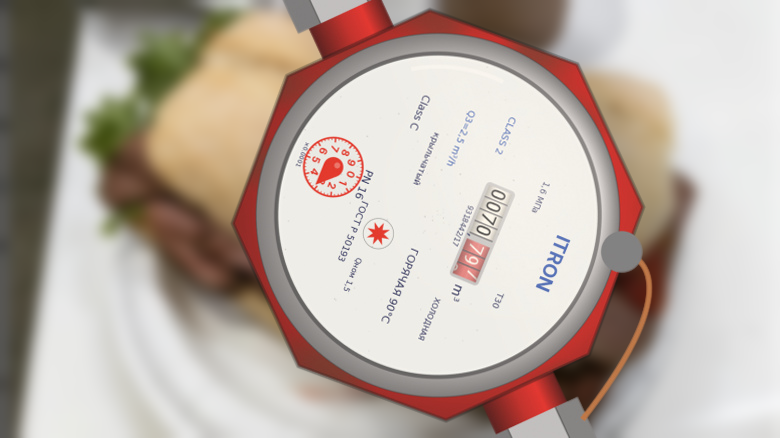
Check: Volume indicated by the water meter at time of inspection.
70.7973 m³
